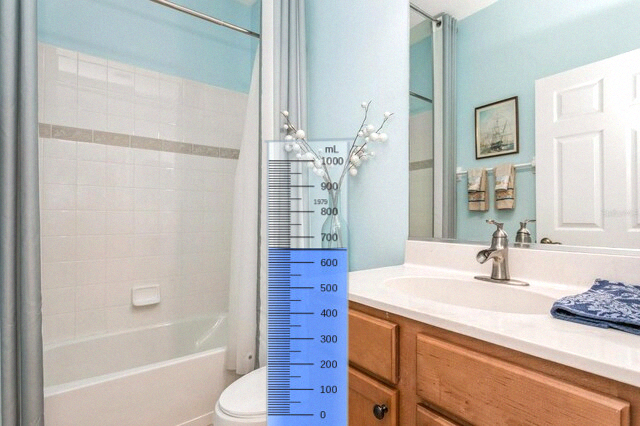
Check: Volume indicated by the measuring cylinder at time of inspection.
650 mL
